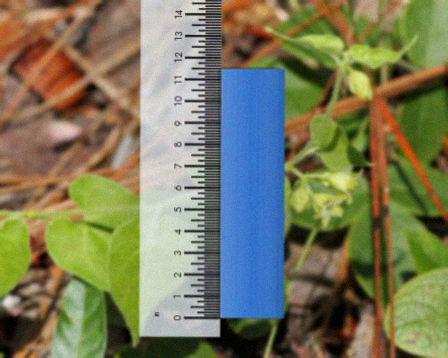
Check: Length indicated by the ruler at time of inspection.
11.5 in
